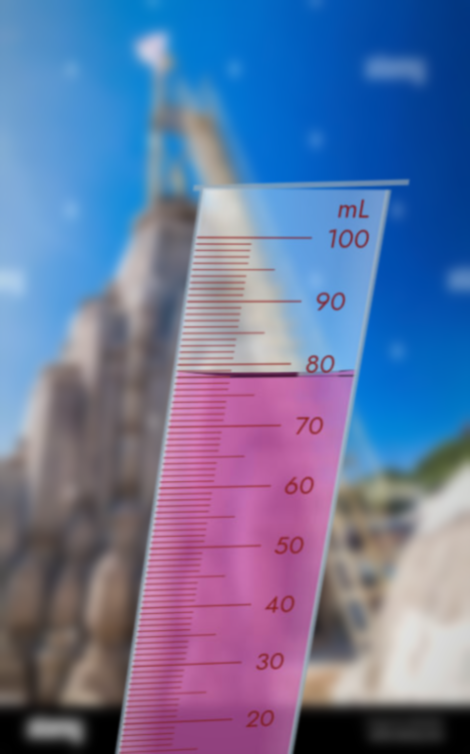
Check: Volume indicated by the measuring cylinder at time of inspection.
78 mL
